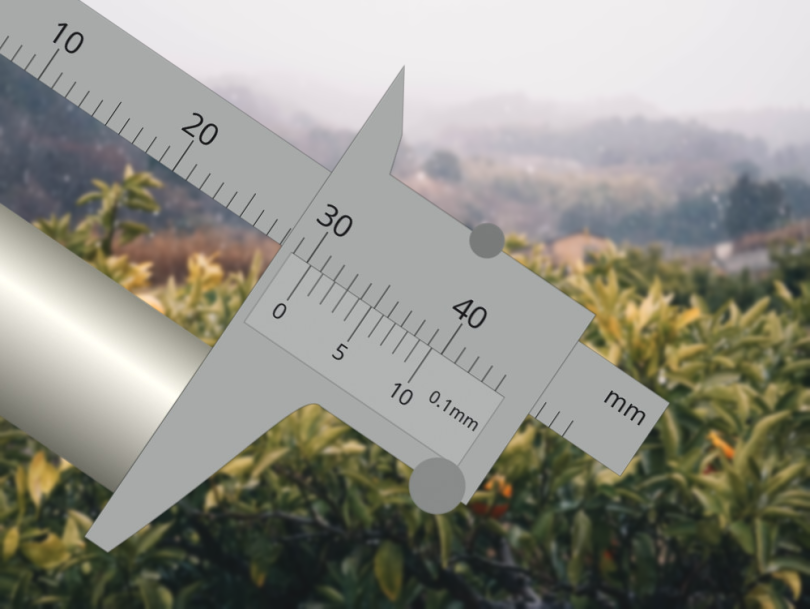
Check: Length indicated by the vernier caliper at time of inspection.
30.3 mm
